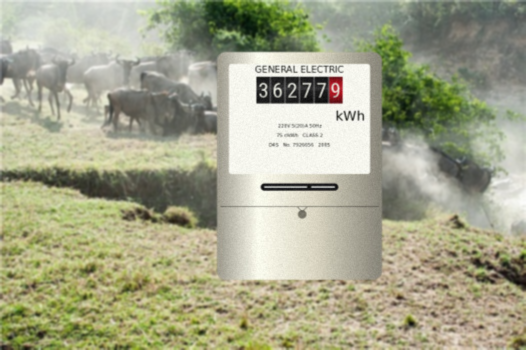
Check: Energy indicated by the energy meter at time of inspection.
36277.9 kWh
